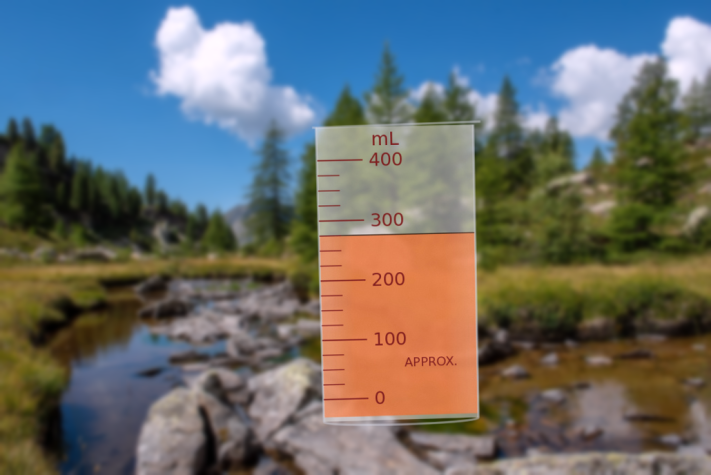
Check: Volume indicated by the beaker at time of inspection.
275 mL
